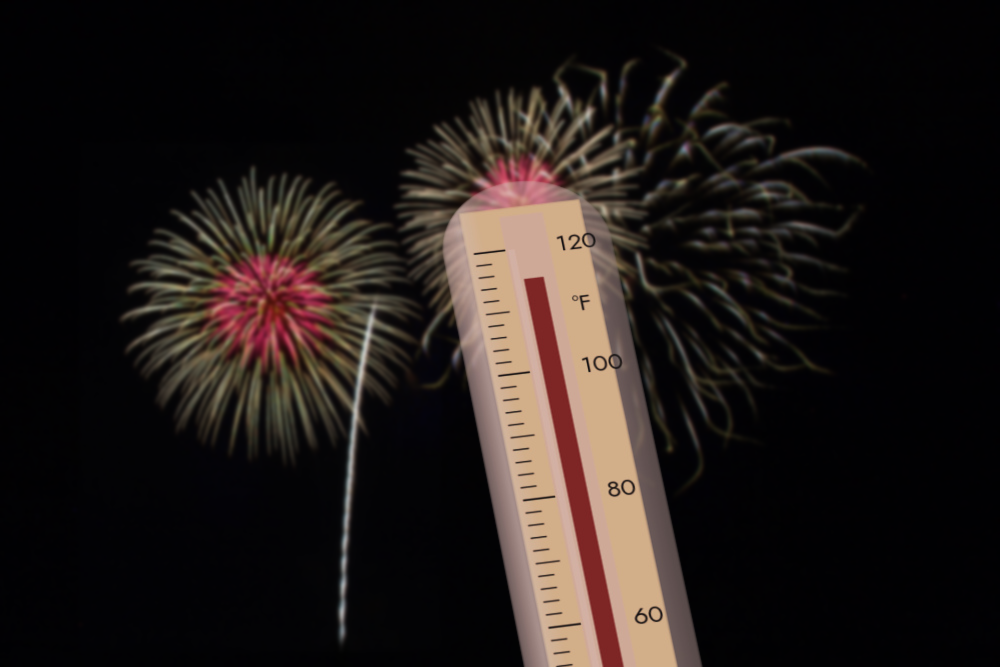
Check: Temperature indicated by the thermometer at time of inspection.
115 °F
